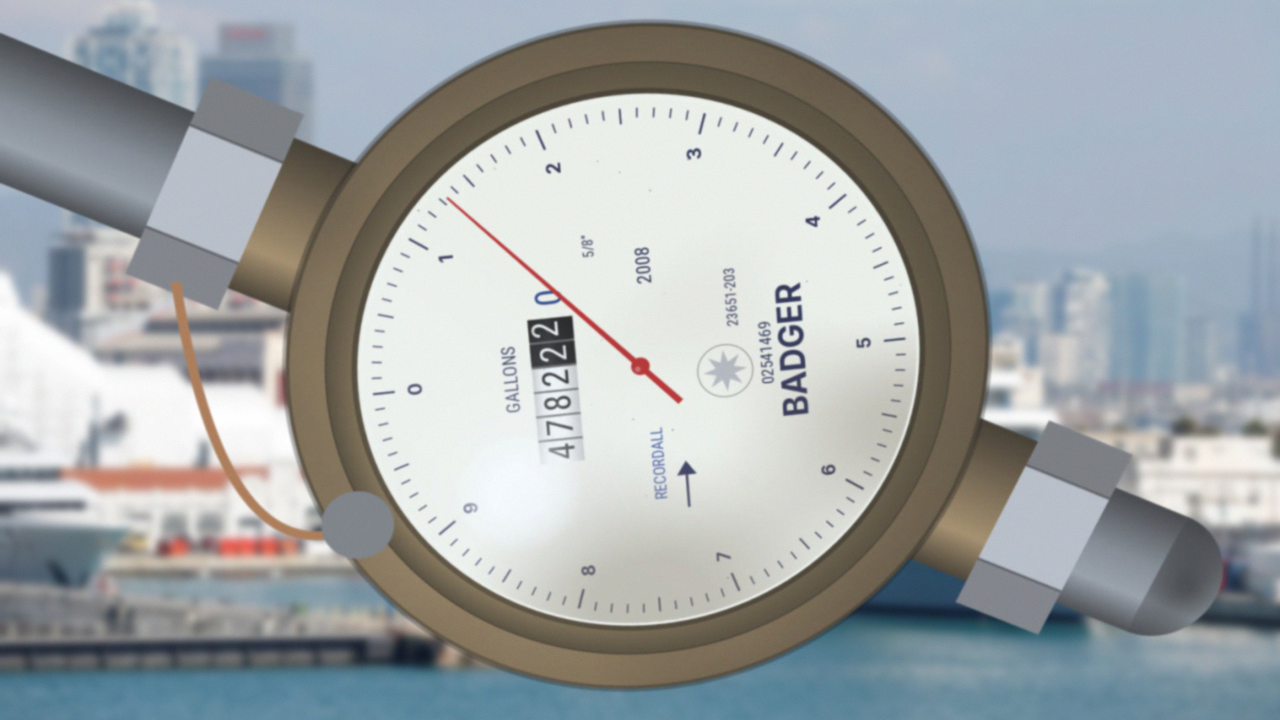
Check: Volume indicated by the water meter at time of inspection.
4782221.3 gal
